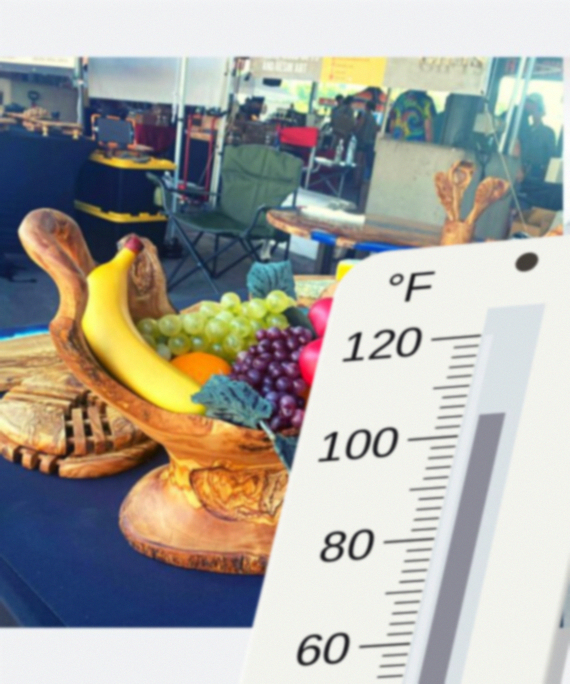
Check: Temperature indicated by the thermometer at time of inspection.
104 °F
